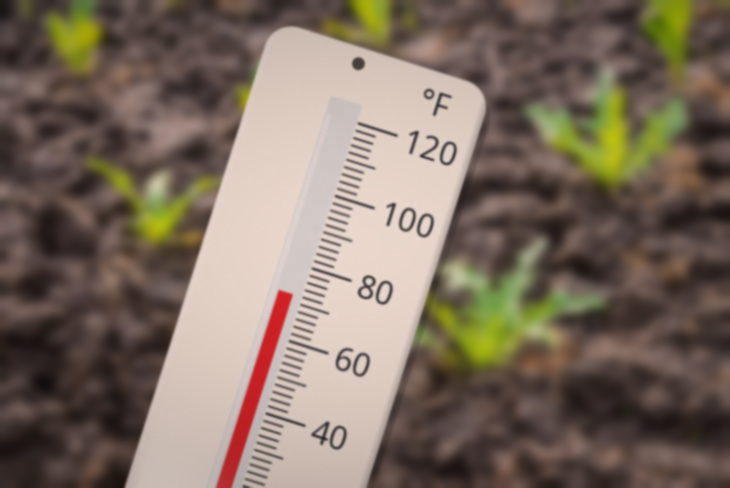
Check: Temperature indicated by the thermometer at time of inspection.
72 °F
